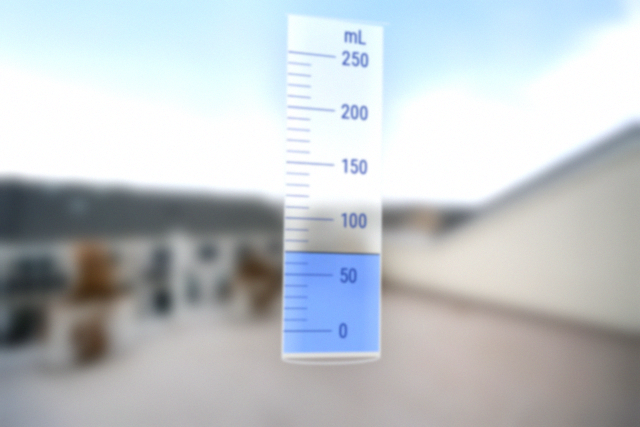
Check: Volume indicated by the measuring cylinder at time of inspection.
70 mL
